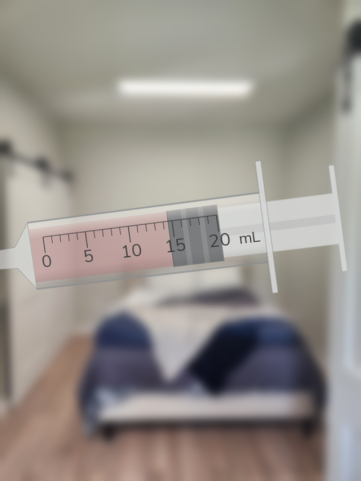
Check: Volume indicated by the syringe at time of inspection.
14.5 mL
